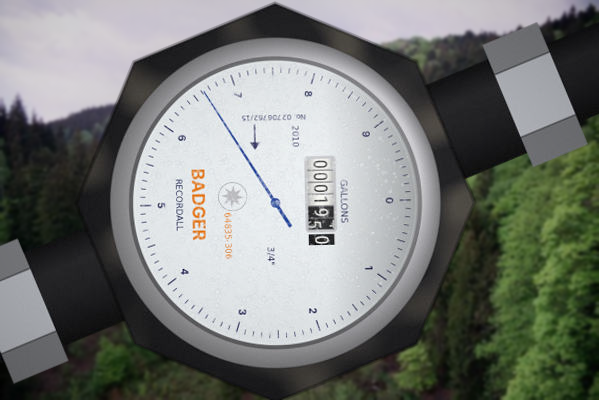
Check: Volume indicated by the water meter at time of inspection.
1946.6 gal
